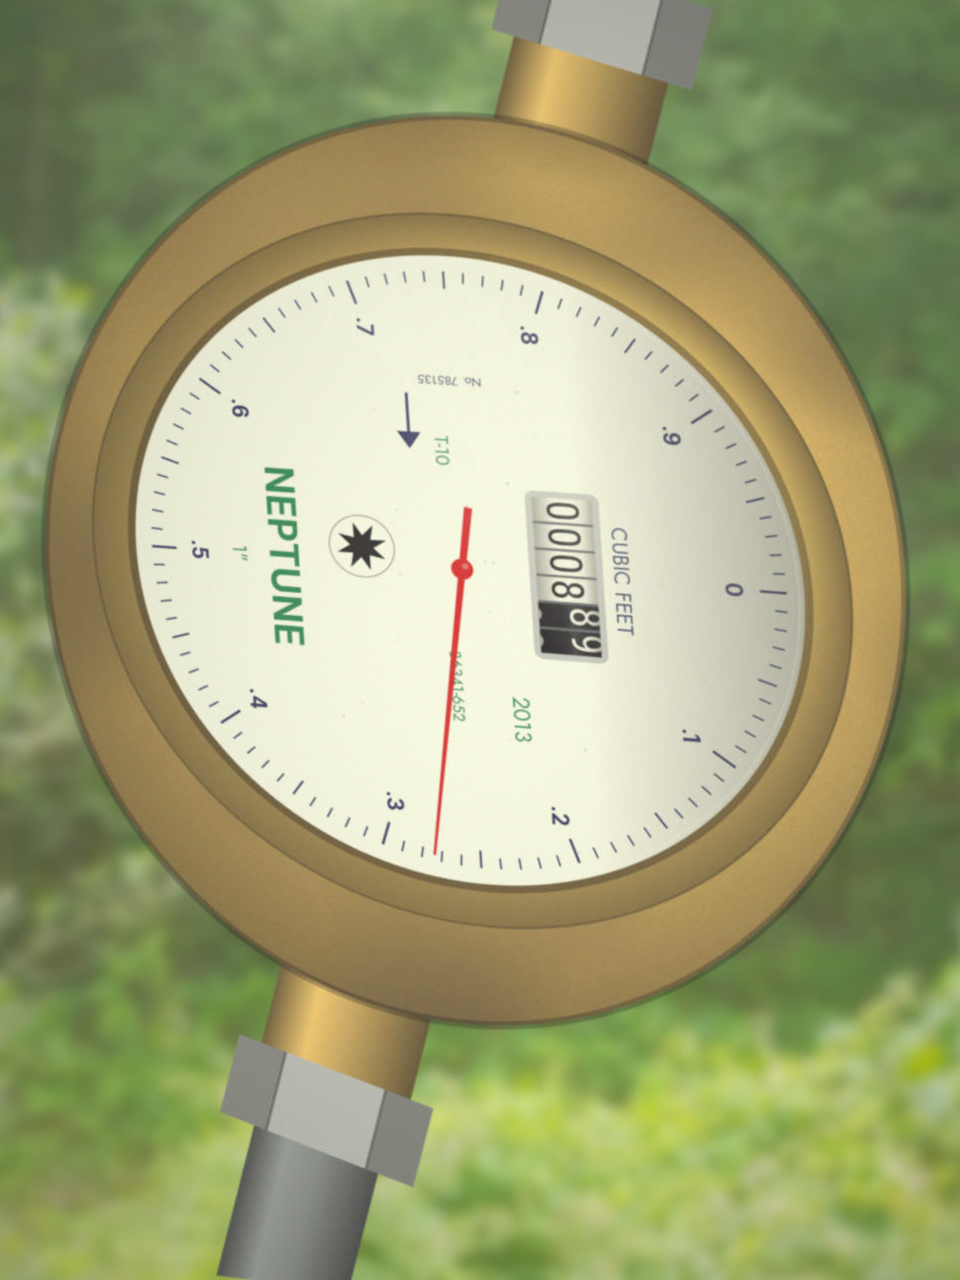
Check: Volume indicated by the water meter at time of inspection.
889.27 ft³
